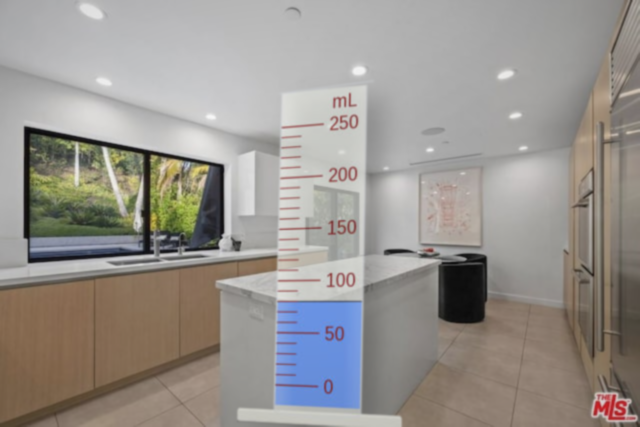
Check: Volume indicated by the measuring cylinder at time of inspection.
80 mL
